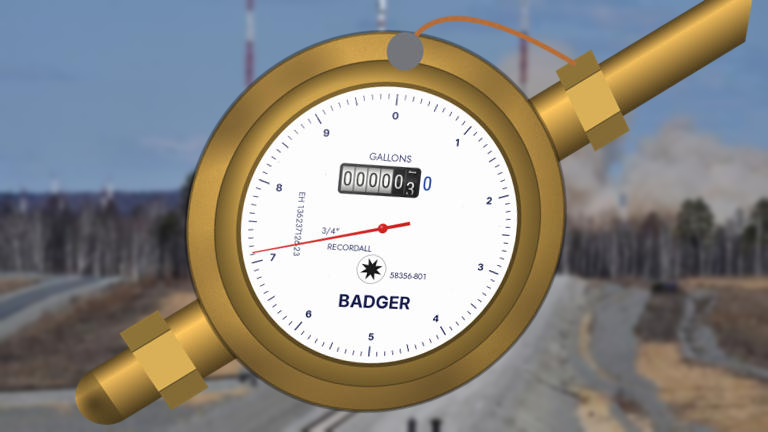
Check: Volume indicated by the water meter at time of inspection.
27.1 gal
